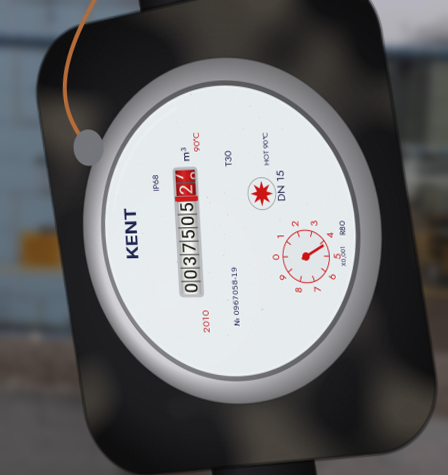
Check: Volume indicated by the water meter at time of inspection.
37505.274 m³
